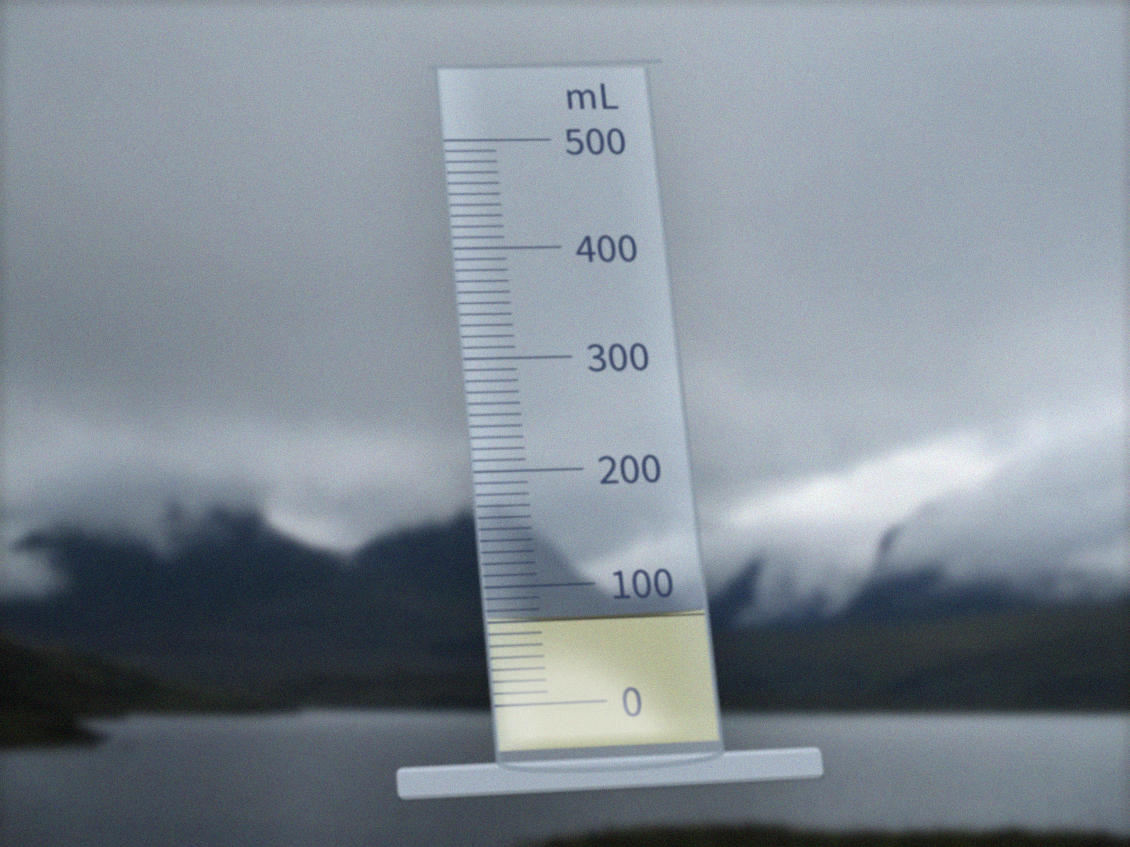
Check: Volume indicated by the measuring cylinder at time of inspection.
70 mL
